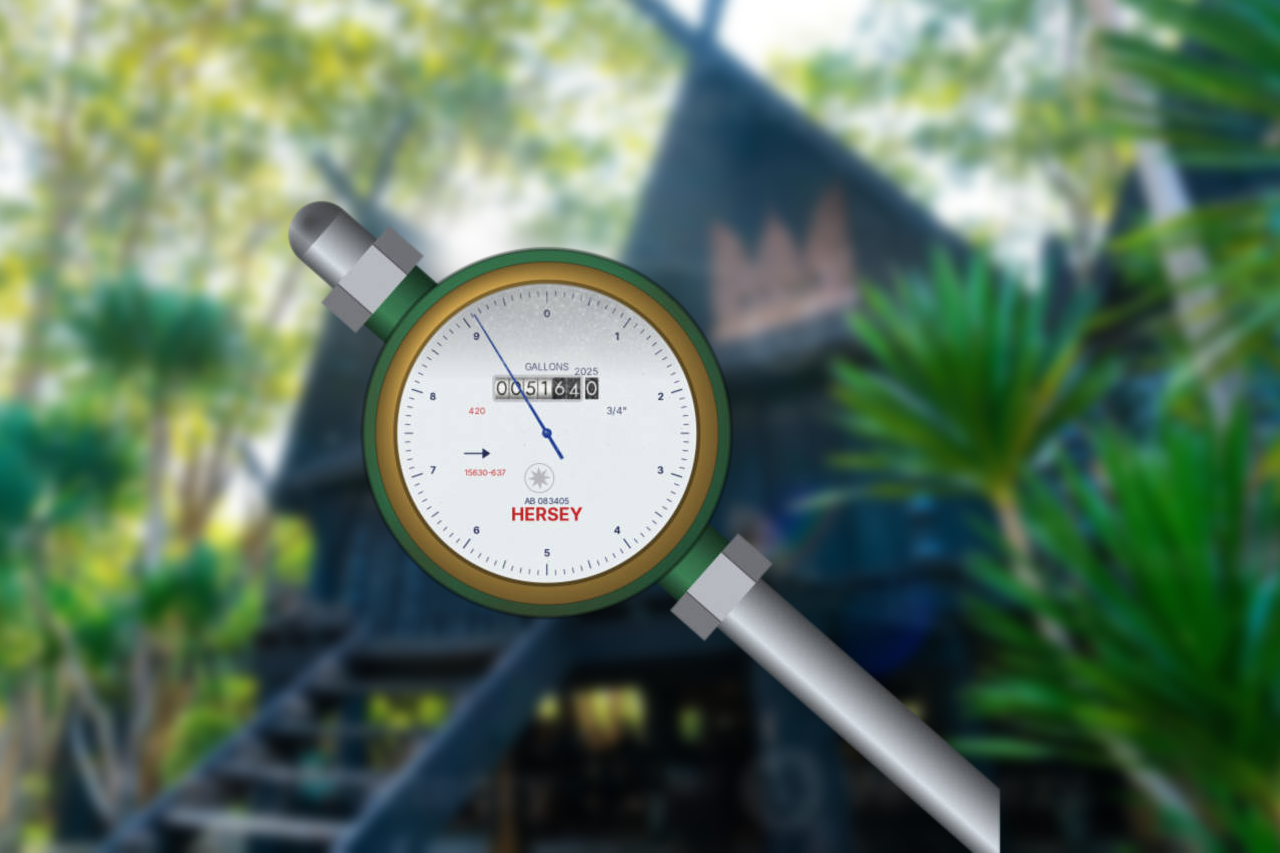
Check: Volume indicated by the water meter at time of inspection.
51639.1 gal
